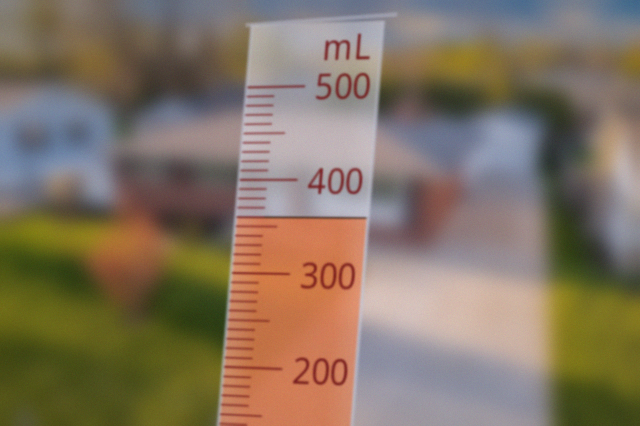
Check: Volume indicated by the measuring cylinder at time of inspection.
360 mL
